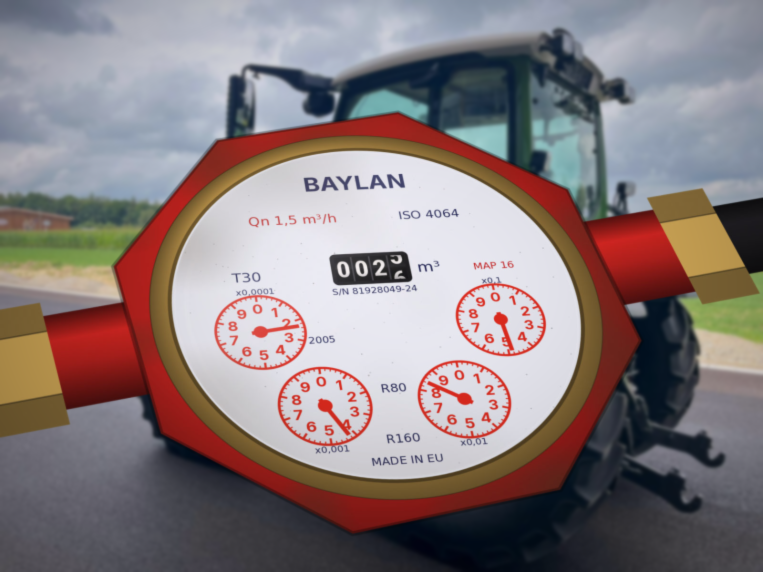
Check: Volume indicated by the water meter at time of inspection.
25.4842 m³
